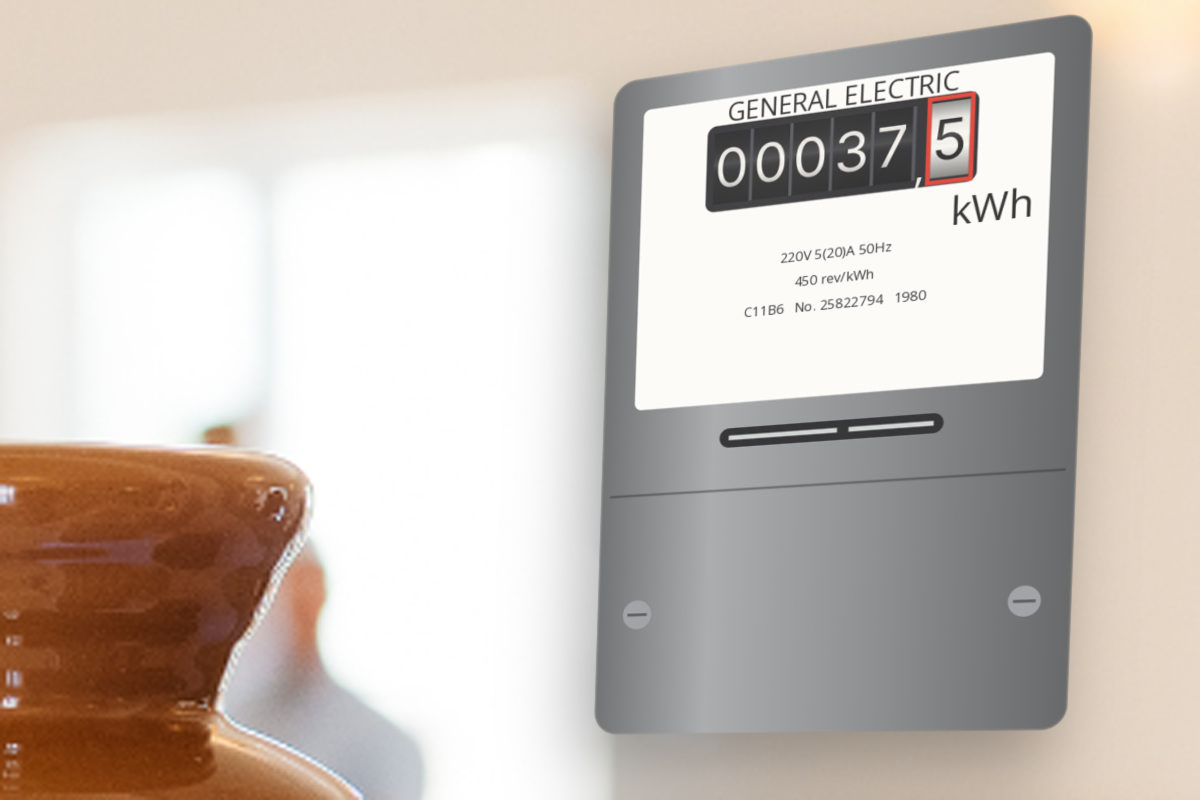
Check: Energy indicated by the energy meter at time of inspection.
37.5 kWh
